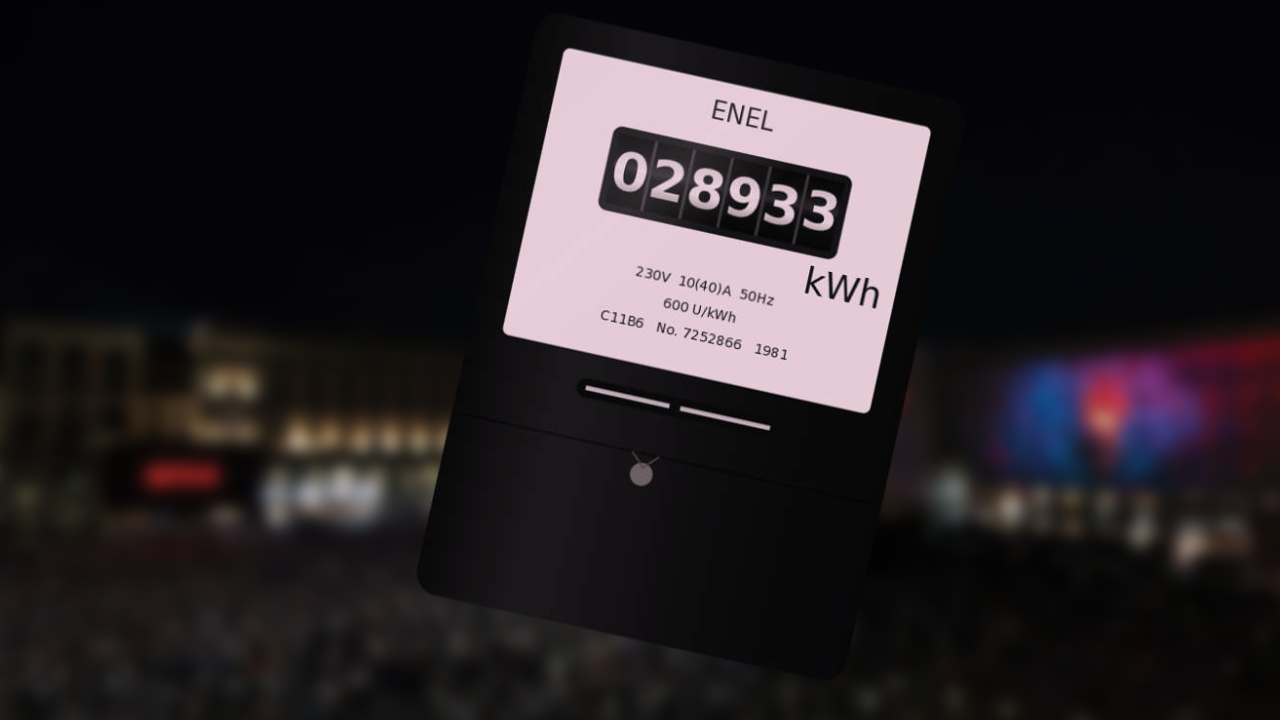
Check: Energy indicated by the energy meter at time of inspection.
28933 kWh
